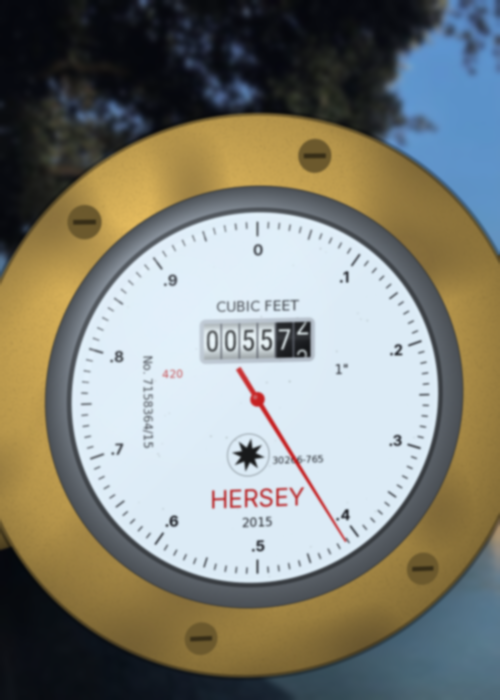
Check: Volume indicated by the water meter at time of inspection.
5572.41 ft³
